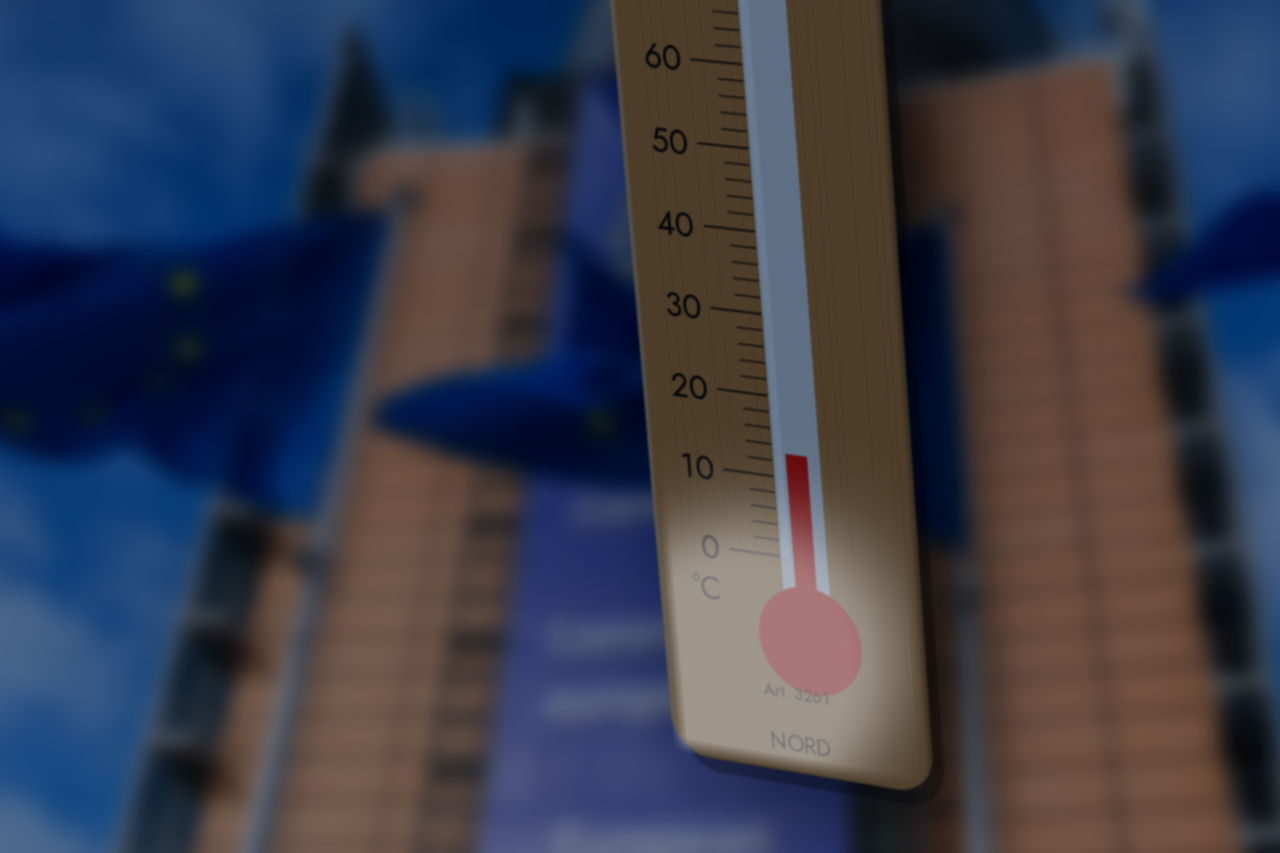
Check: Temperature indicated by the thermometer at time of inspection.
13 °C
